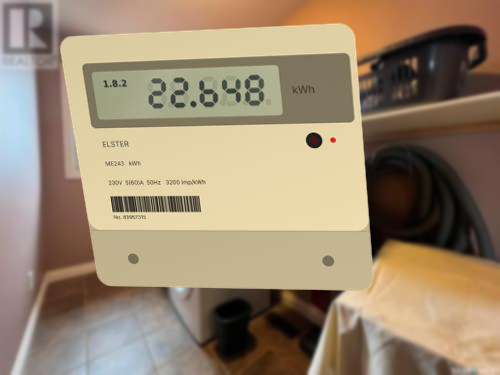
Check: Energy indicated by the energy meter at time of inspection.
22.648 kWh
